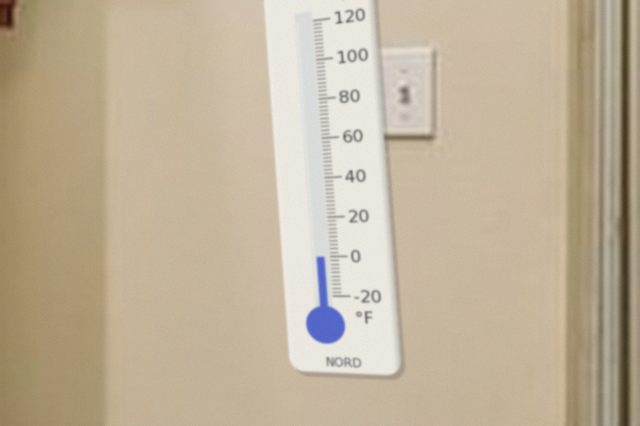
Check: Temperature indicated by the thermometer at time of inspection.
0 °F
